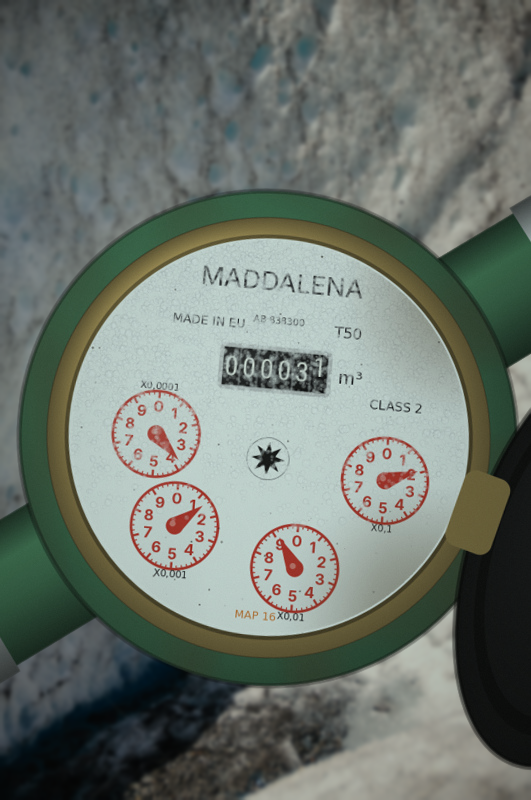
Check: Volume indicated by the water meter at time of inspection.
31.1913 m³
